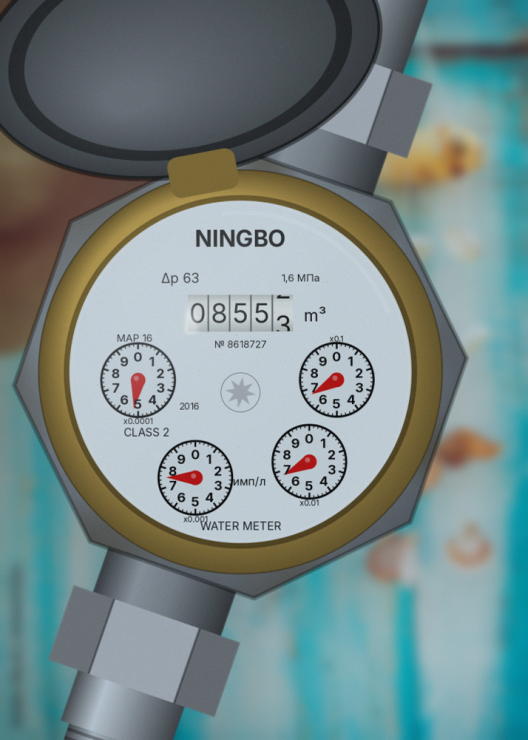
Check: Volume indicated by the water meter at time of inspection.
8552.6675 m³
